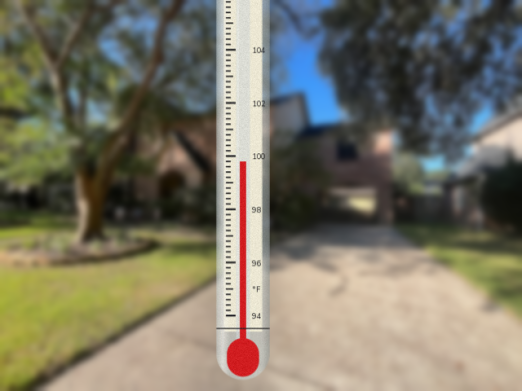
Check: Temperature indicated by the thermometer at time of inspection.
99.8 °F
